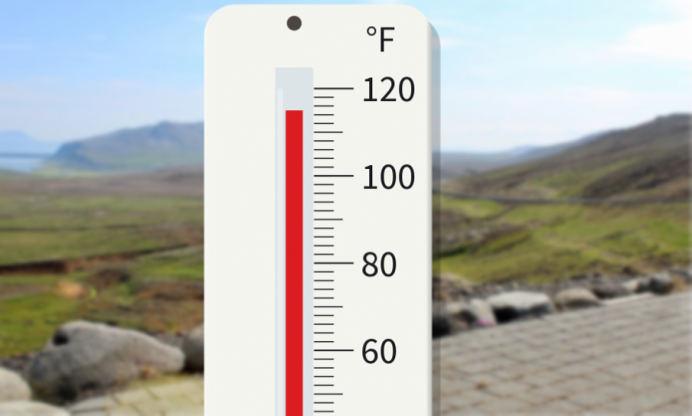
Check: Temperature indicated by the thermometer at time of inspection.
115 °F
